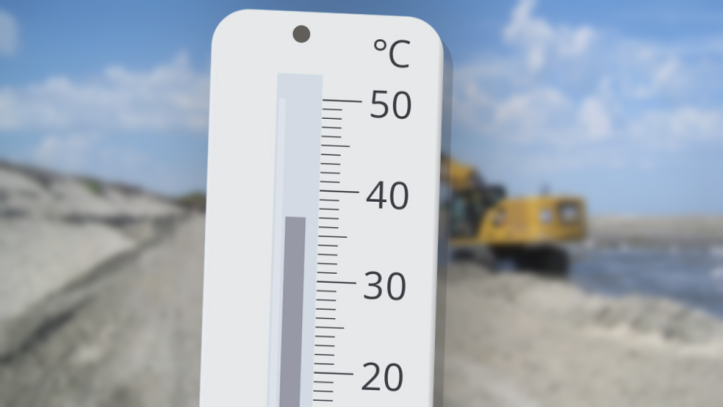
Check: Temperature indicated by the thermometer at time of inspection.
37 °C
